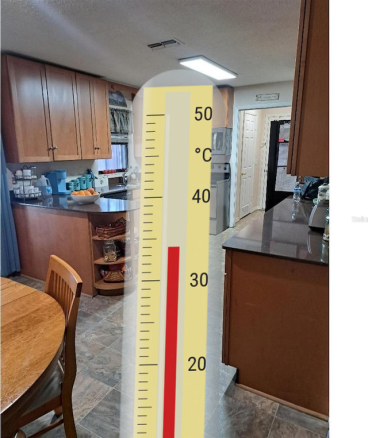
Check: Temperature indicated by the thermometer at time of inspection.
34 °C
